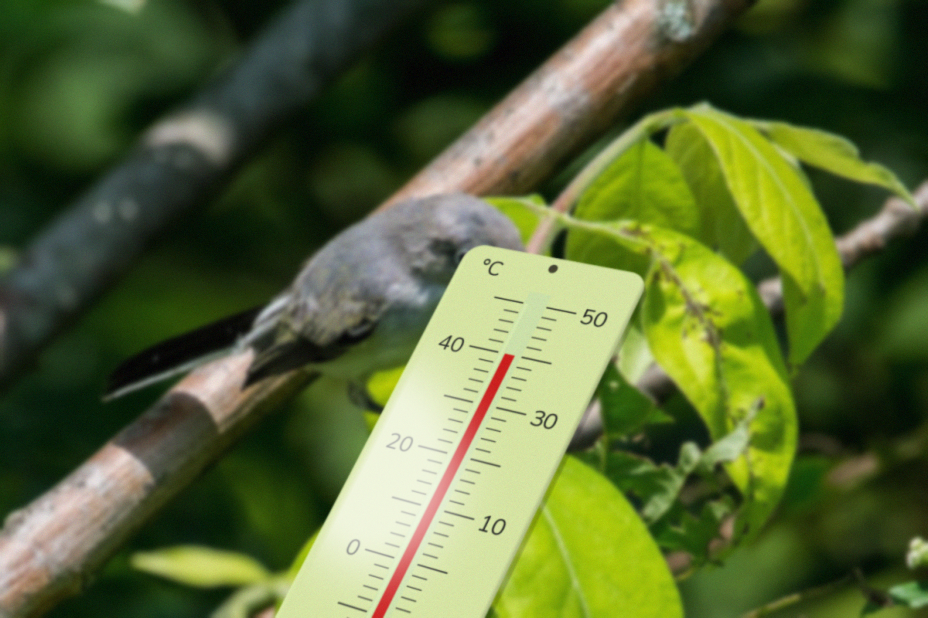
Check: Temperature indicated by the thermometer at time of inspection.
40 °C
